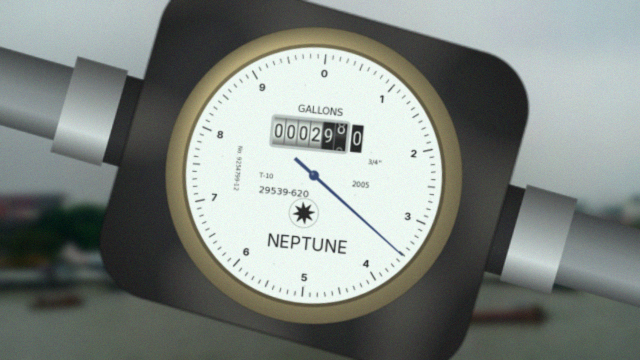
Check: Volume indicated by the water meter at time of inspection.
2983.5 gal
